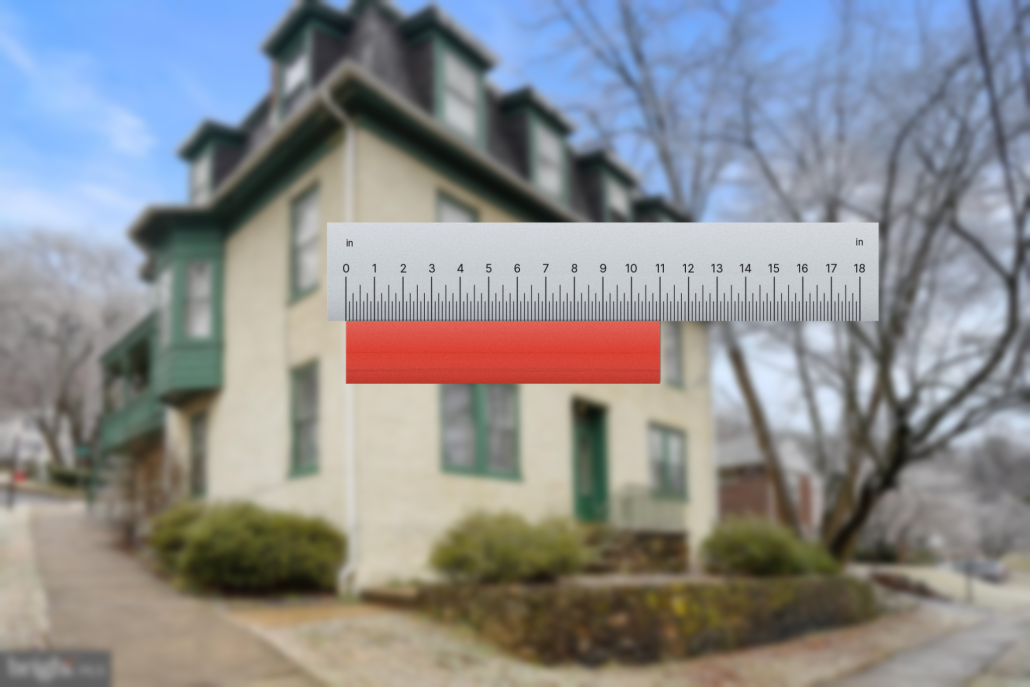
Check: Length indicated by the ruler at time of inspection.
11 in
